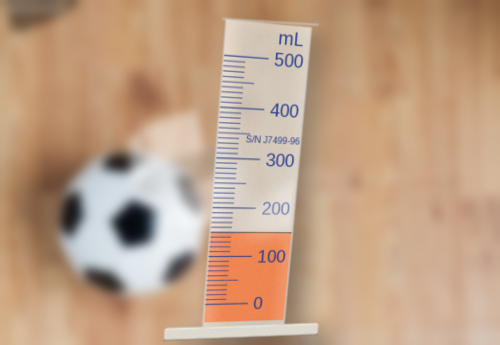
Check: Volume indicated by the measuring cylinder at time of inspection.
150 mL
